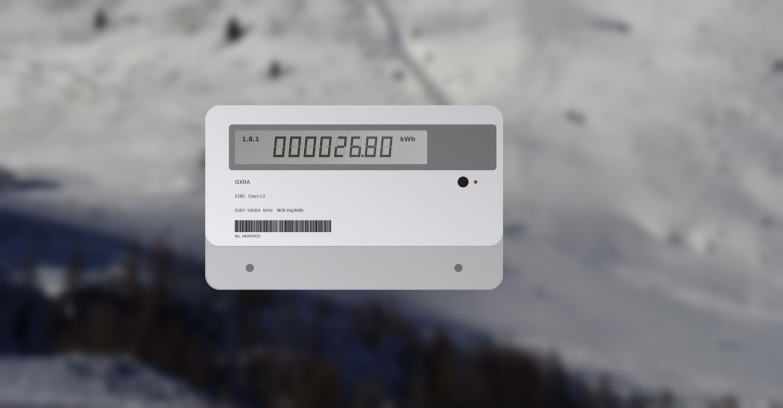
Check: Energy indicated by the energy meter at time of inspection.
26.80 kWh
